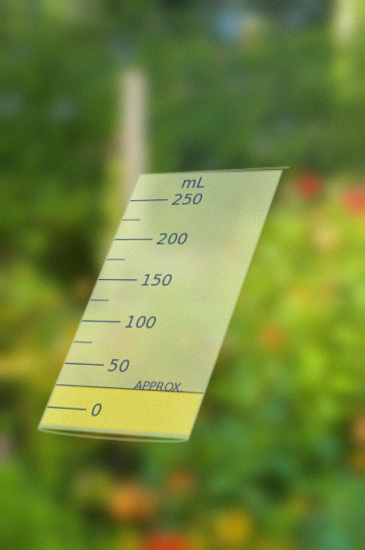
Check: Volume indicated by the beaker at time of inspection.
25 mL
